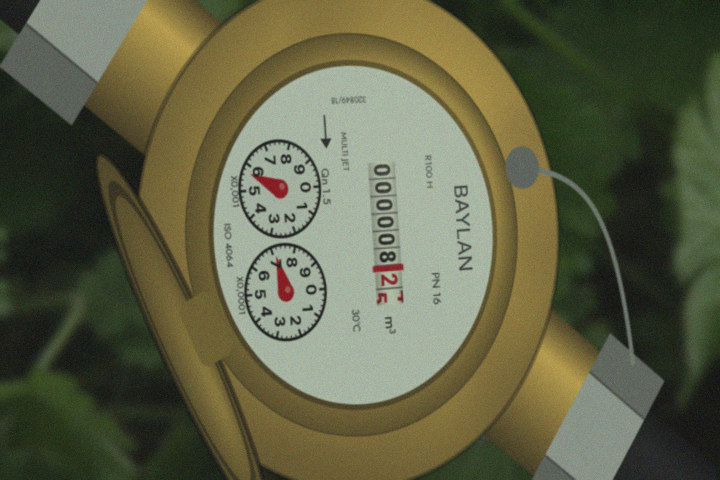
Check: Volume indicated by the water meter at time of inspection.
8.2457 m³
